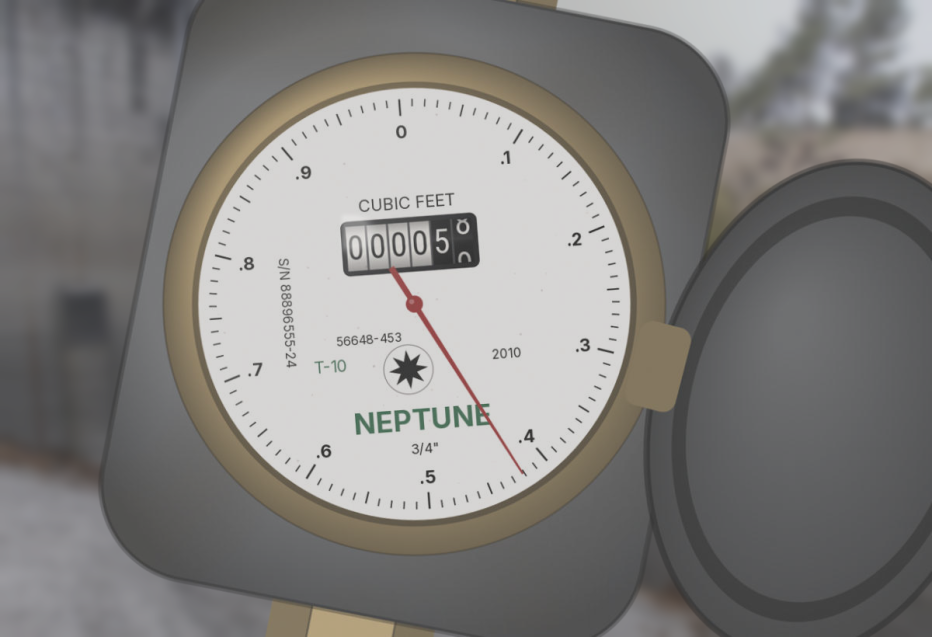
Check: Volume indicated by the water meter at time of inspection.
58.42 ft³
